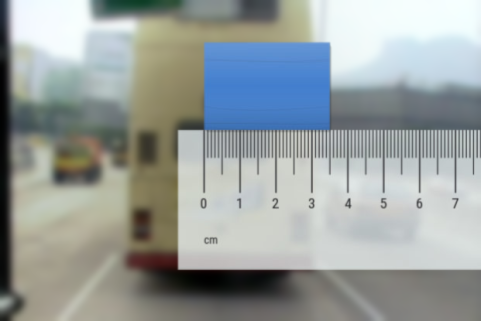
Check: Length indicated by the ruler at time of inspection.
3.5 cm
